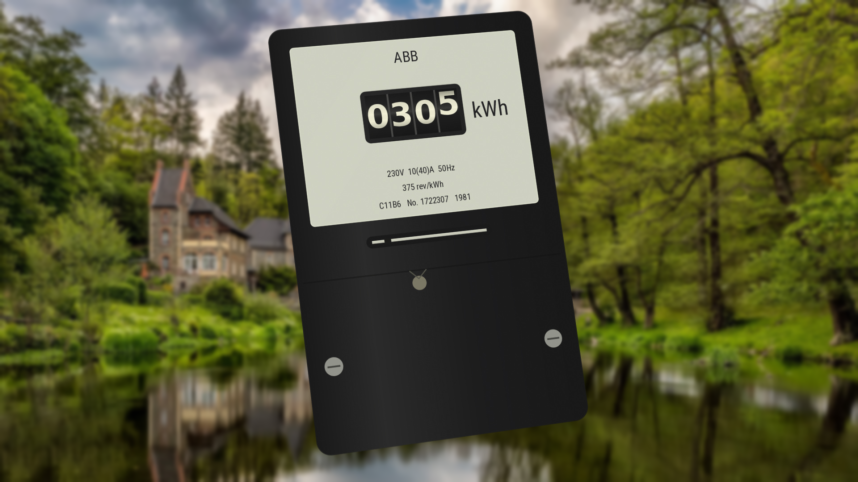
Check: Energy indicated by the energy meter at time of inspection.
305 kWh
